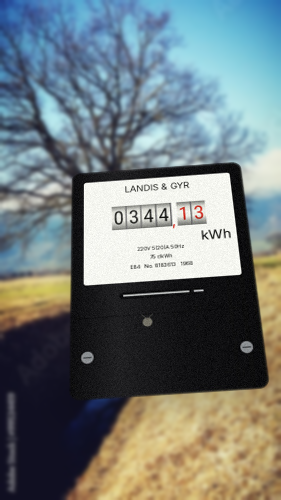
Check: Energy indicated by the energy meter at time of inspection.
344.13 kWh
